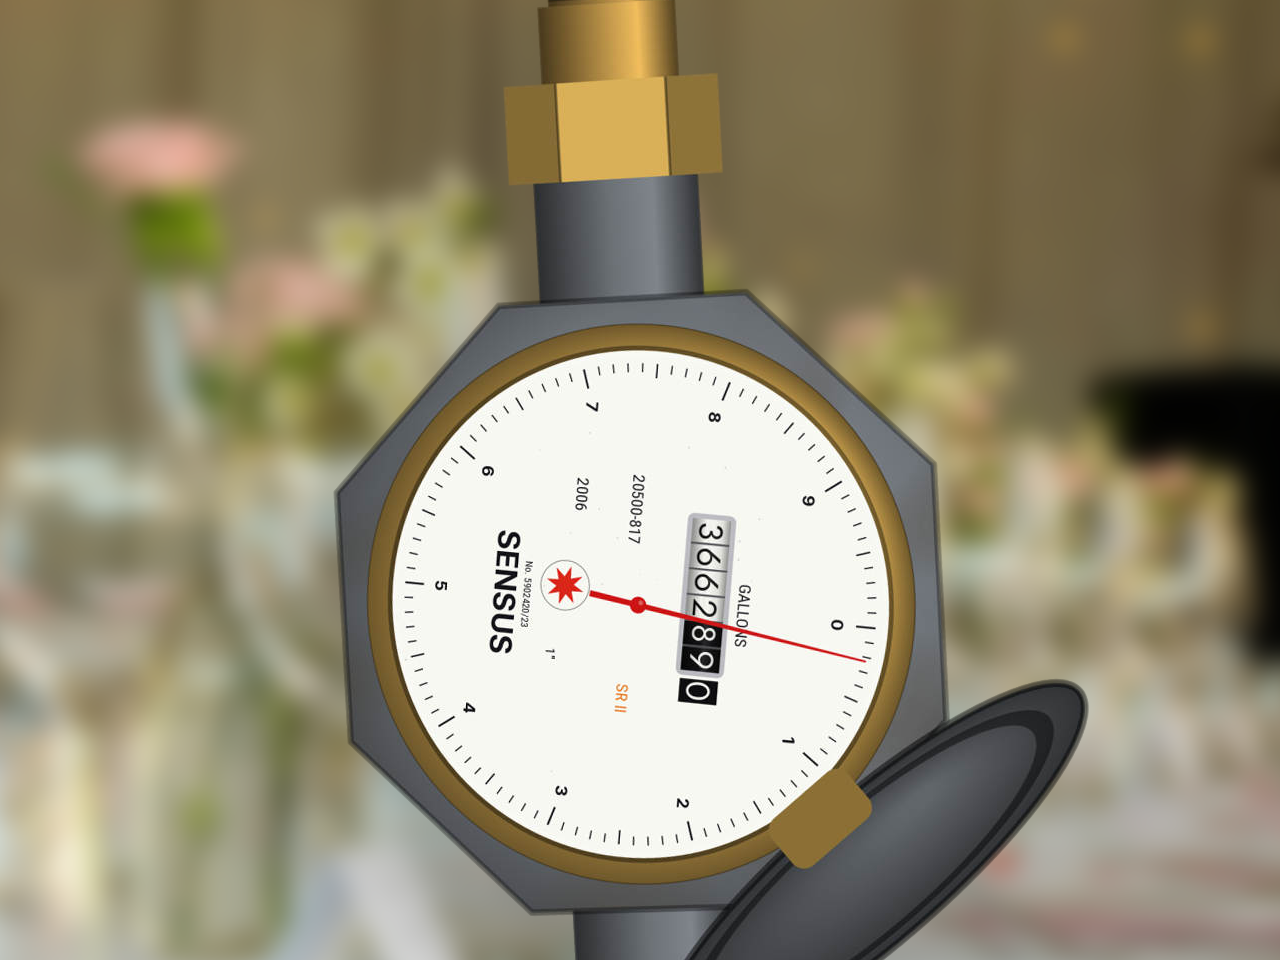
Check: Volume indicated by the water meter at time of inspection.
3662890.2 gal
